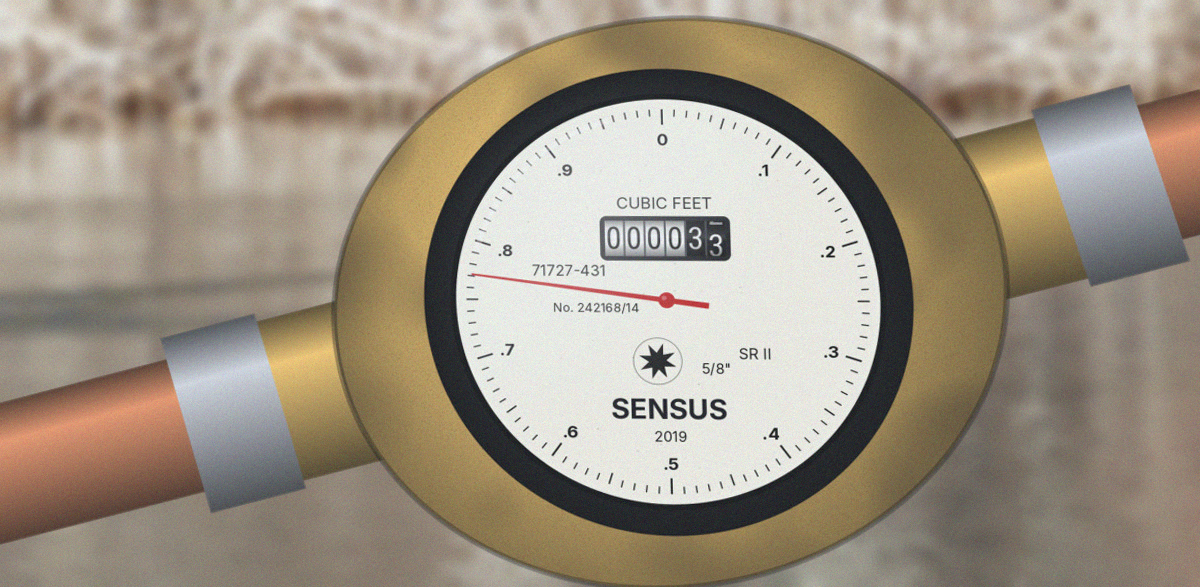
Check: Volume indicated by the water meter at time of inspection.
32.77 ft³
